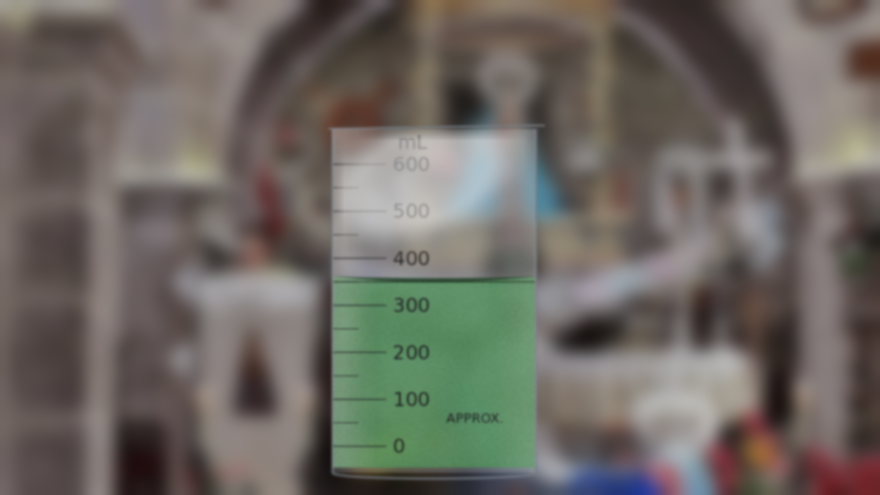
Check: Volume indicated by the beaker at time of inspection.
350 mL
